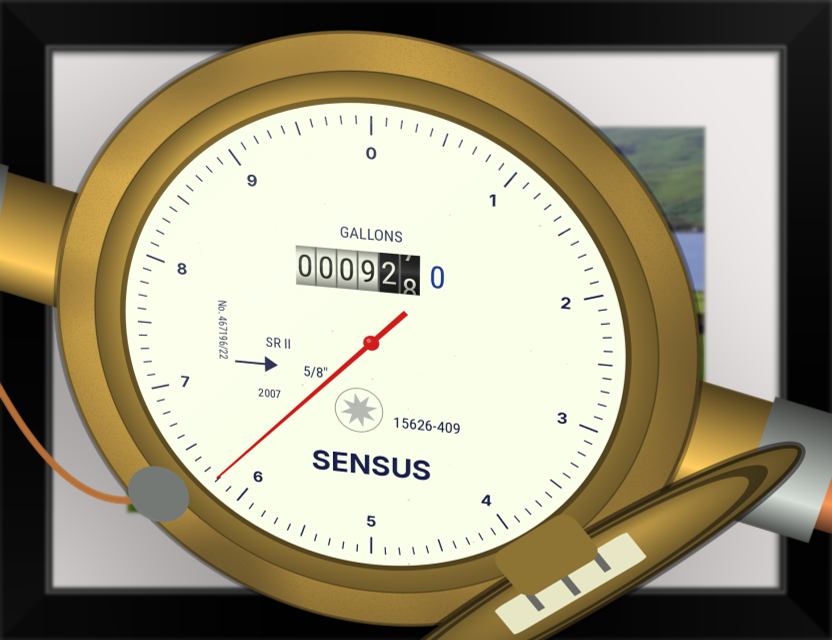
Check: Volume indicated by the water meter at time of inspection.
9276.2 gal
